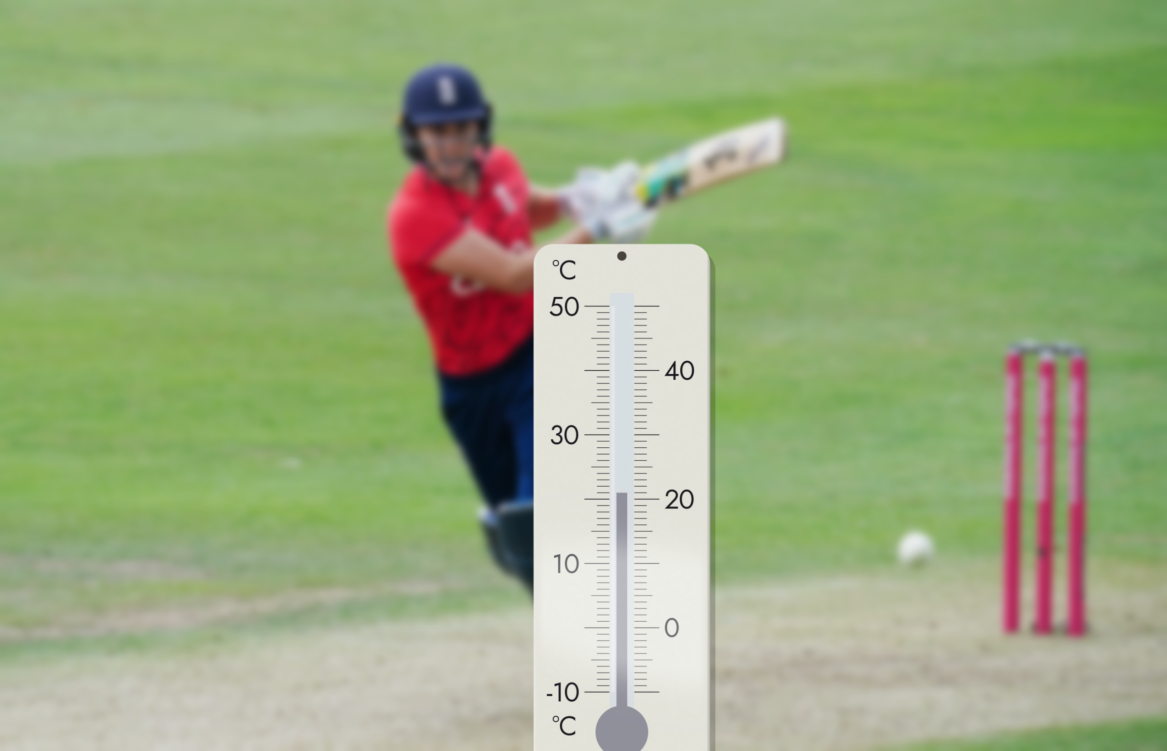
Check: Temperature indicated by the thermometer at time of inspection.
21 °C
